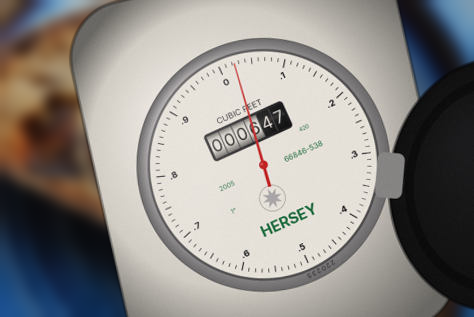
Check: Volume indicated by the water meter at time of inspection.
647.02 ft³
